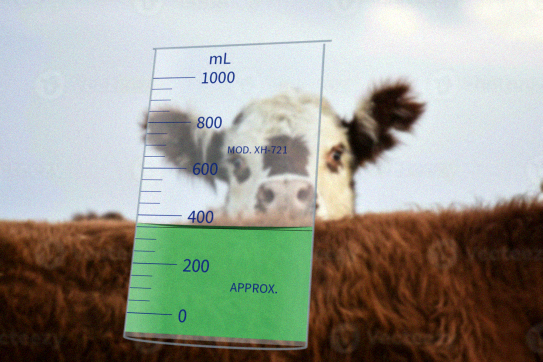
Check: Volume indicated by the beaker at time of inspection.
350 mL
